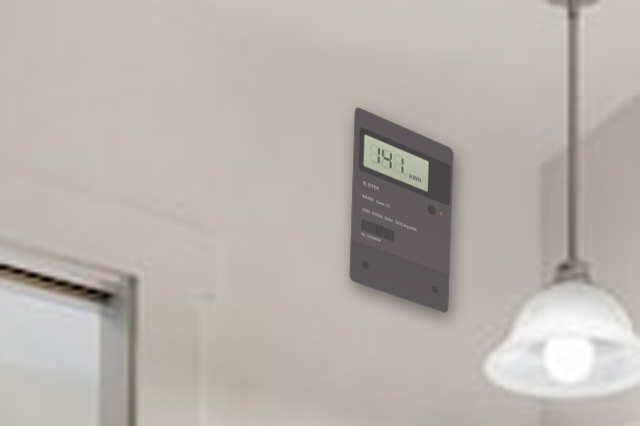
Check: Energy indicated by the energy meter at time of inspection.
141 kWh
